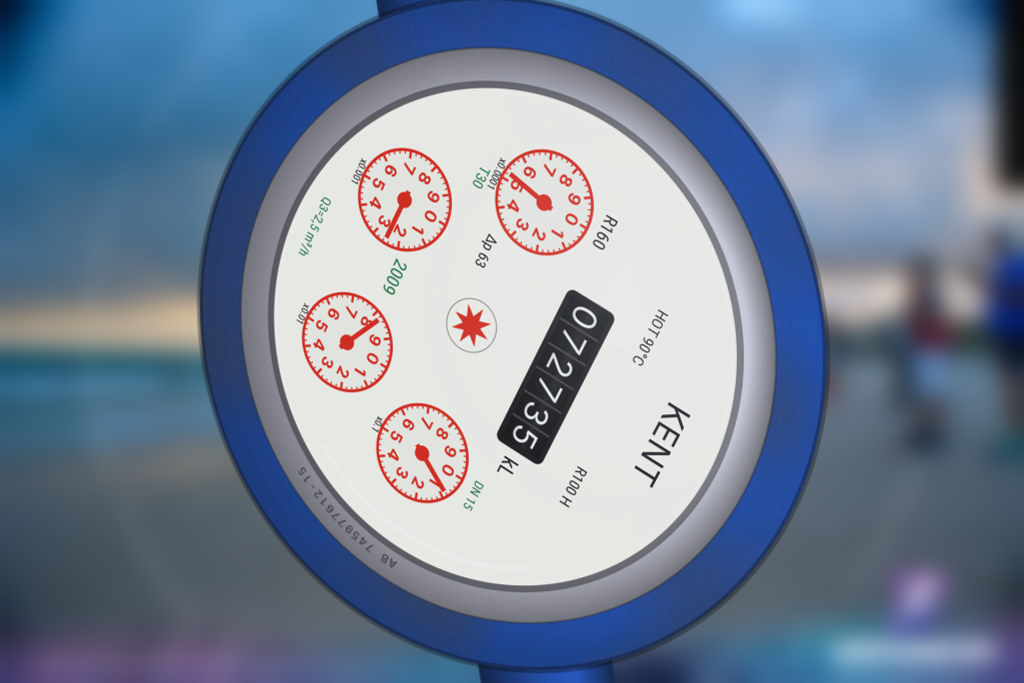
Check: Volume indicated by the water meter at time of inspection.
72735.0825 kL
